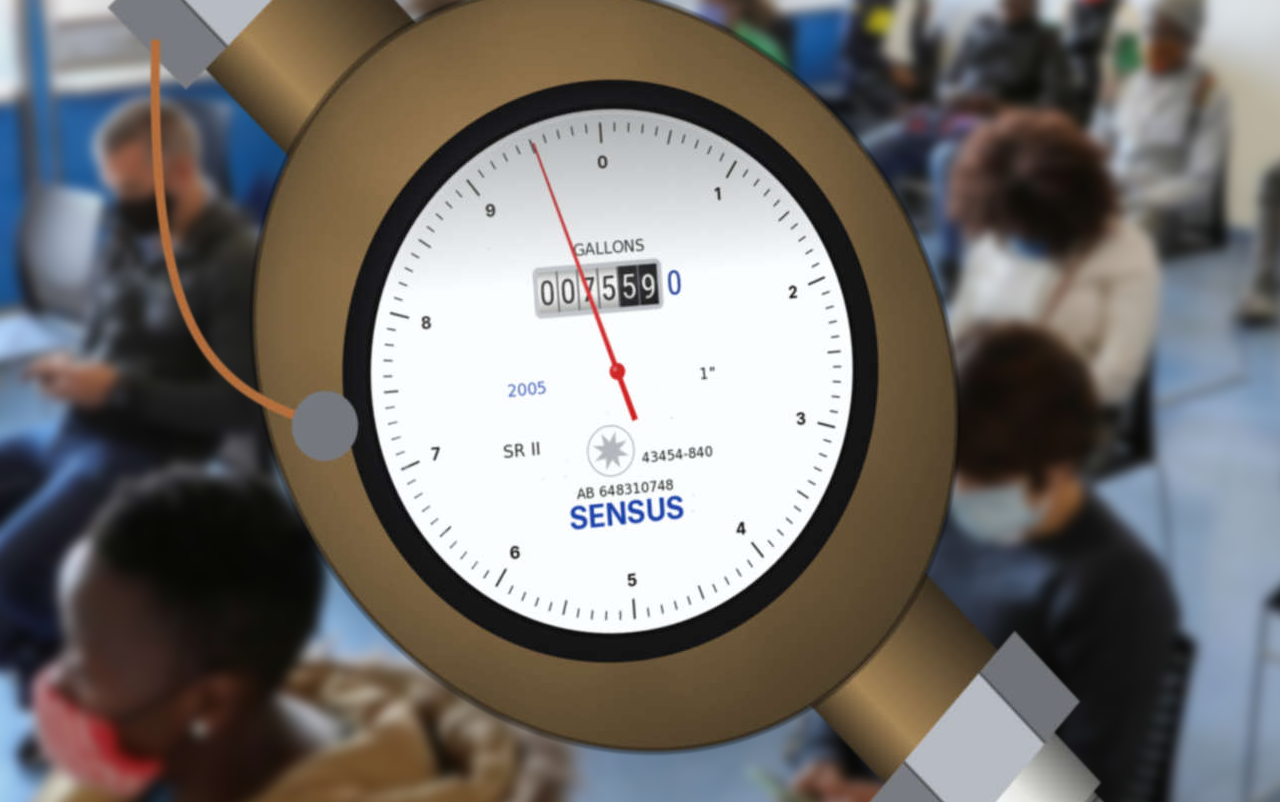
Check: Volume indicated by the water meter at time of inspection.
75589.5 gal
